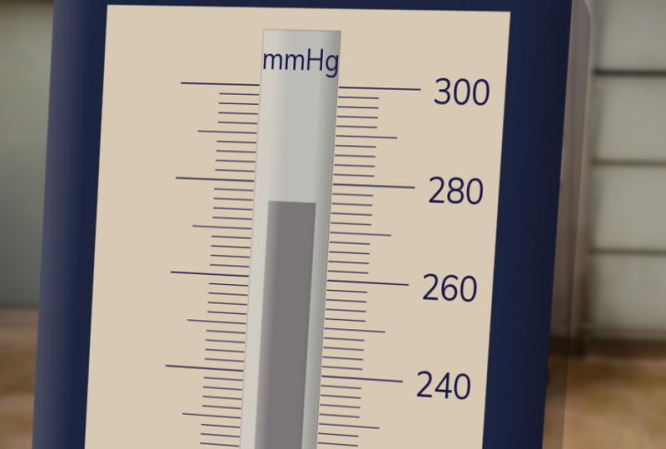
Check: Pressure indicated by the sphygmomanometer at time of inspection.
276 mmHg
